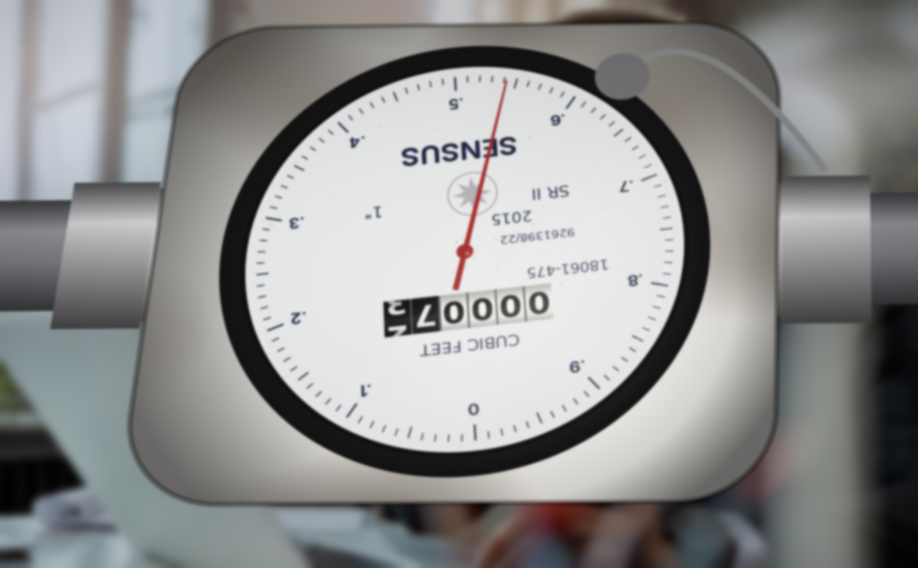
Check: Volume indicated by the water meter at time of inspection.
72.54 ft³
